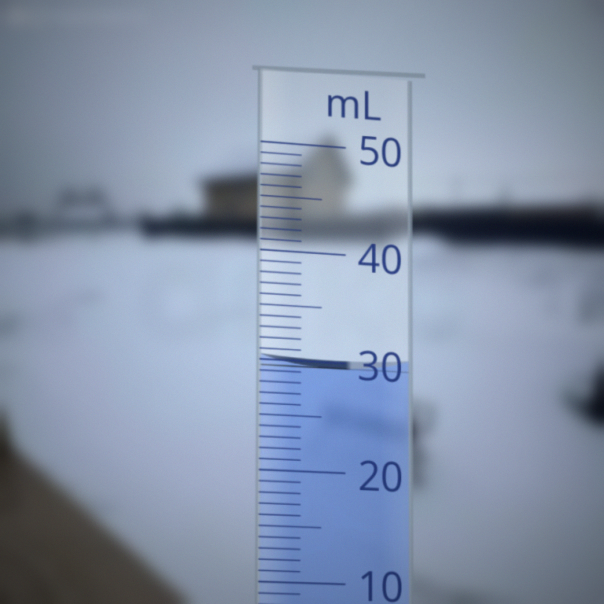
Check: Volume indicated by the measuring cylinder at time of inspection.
29.5 mL
